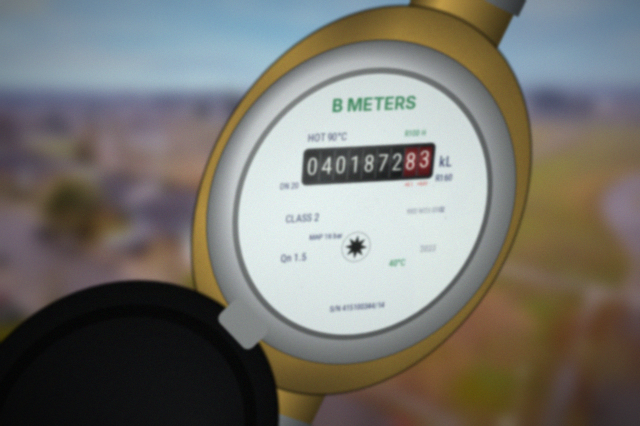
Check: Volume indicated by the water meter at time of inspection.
401872.83 kL
